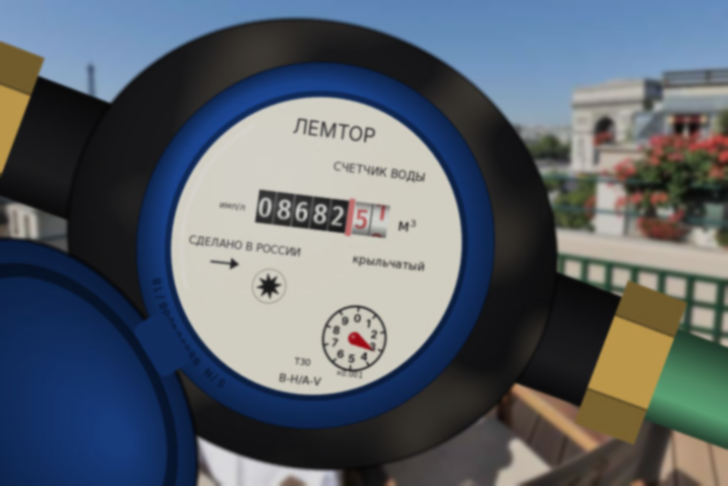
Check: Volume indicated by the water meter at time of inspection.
8682.513 m³
